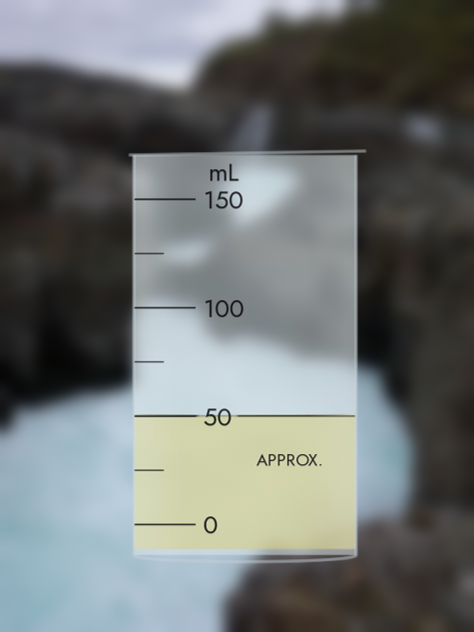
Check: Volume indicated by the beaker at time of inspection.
50 mL
